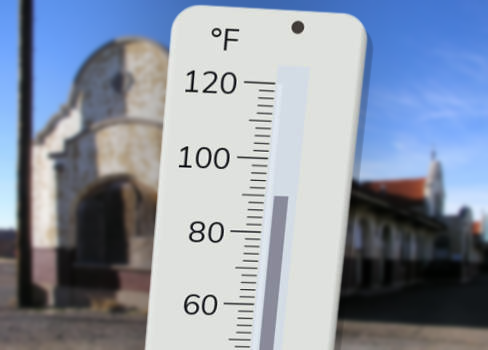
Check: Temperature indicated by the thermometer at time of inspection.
90 °F
